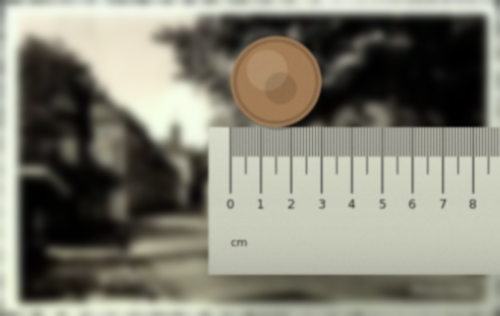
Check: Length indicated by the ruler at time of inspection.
3 cm
